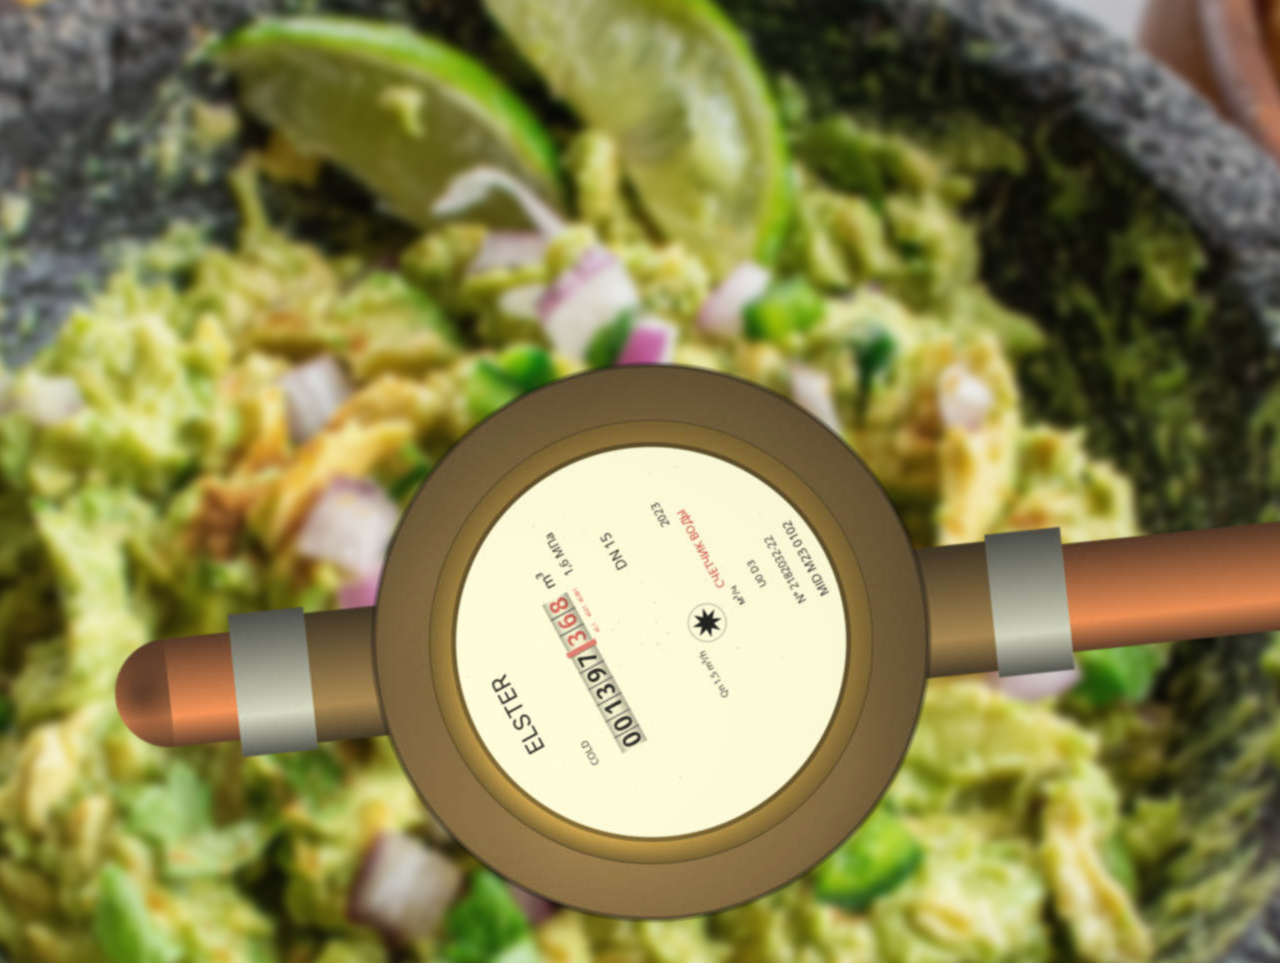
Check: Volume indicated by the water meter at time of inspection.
1397.368 m³
